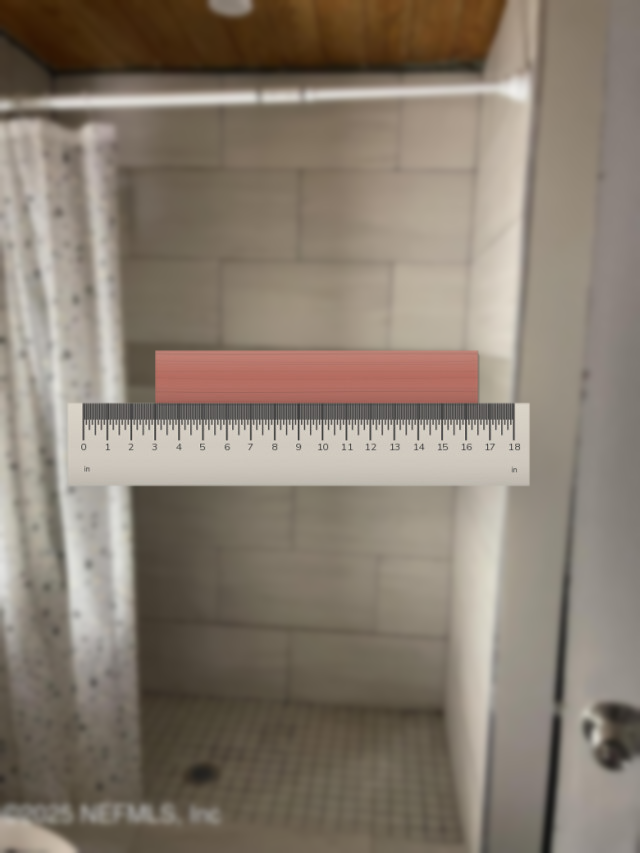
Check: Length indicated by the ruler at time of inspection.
13.5 in
